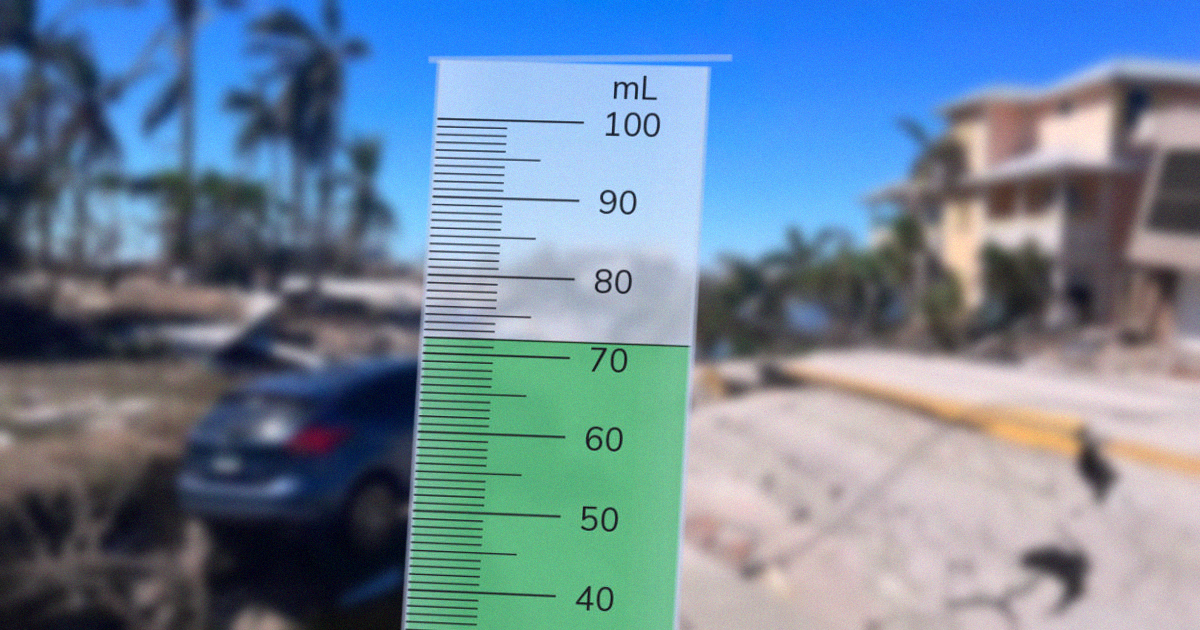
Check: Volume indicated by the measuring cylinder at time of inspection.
72 mL
